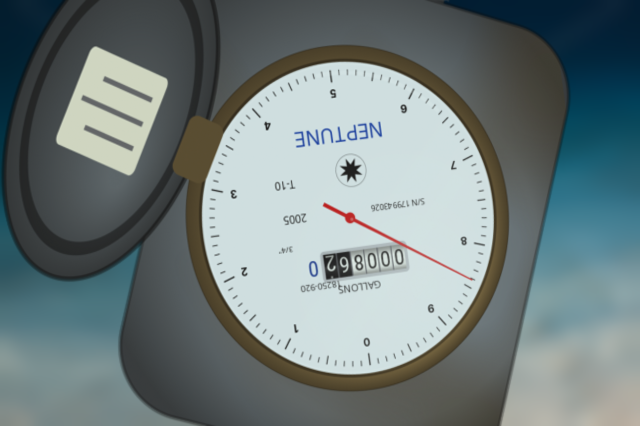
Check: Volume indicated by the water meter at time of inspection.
8618.4 gal
